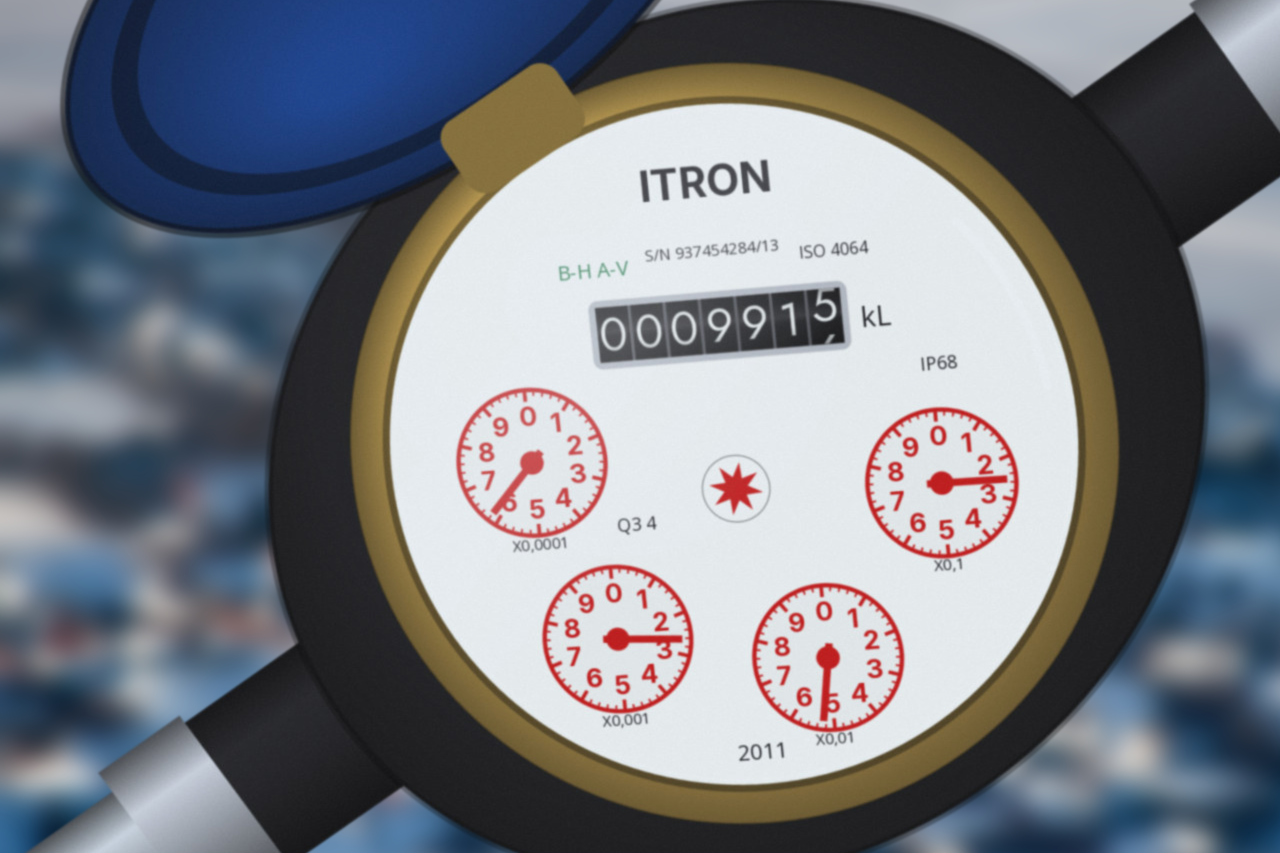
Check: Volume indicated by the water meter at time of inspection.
9915.2526 kL
